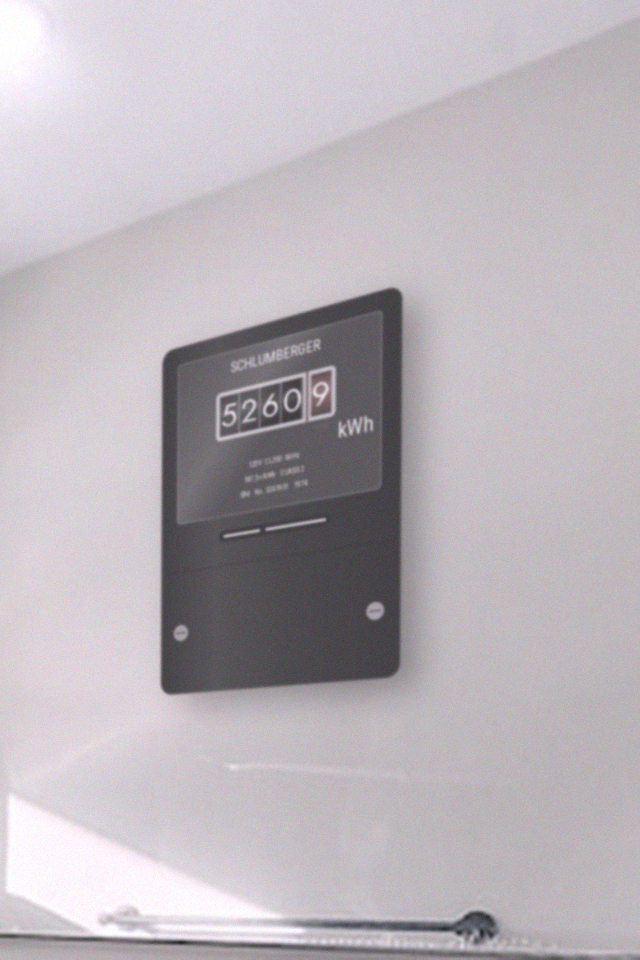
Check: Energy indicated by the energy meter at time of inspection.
5260.9 kWh
